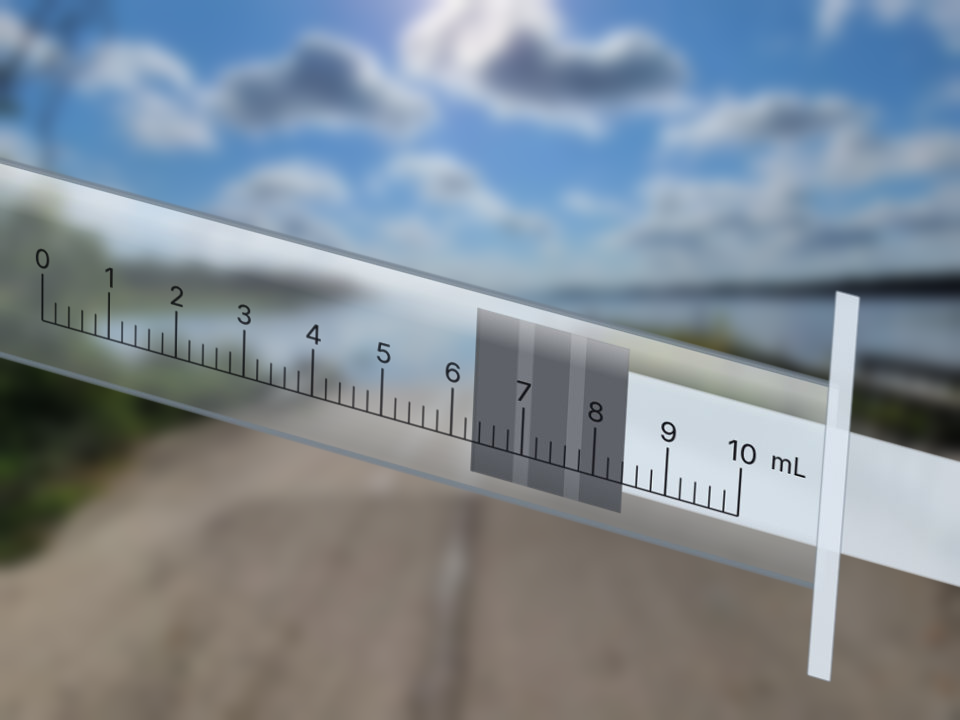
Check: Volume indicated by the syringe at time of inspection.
6.3 mL
